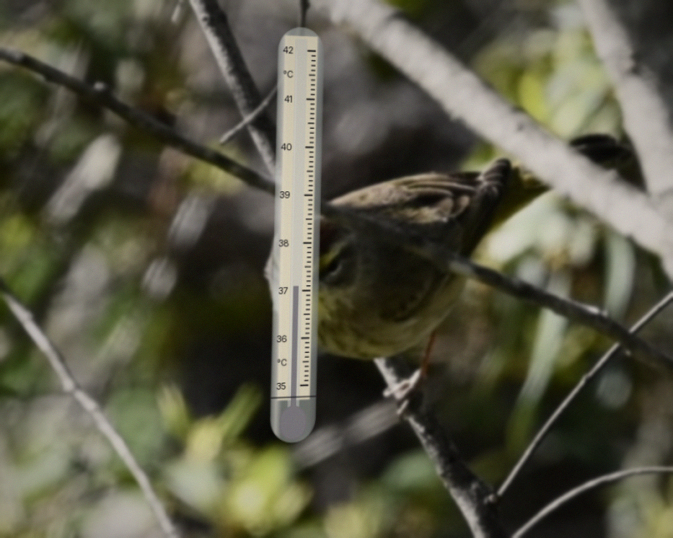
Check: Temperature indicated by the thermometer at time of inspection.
37.1 °C
